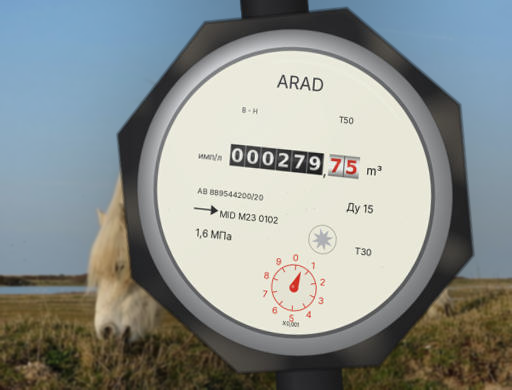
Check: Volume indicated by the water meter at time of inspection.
279.750 m³
